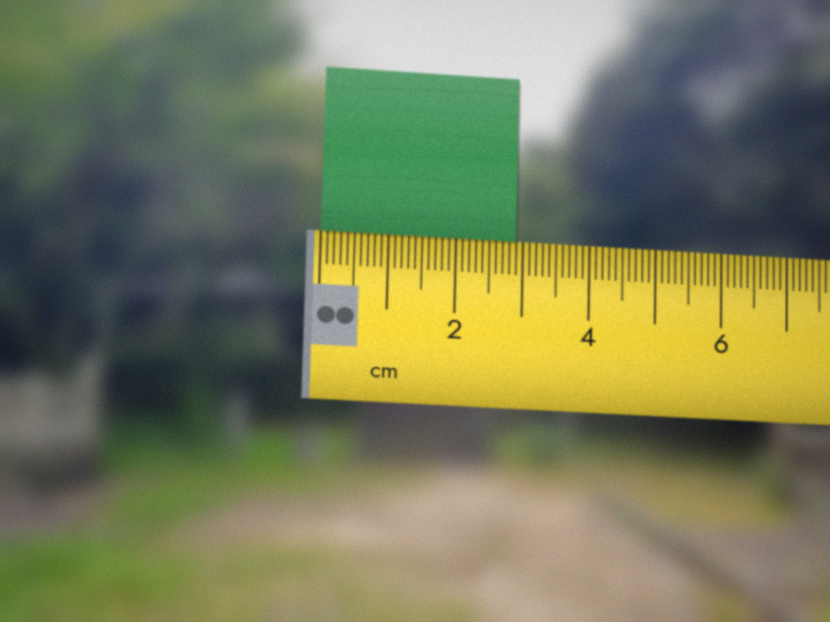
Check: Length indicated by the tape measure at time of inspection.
2.9 cm
